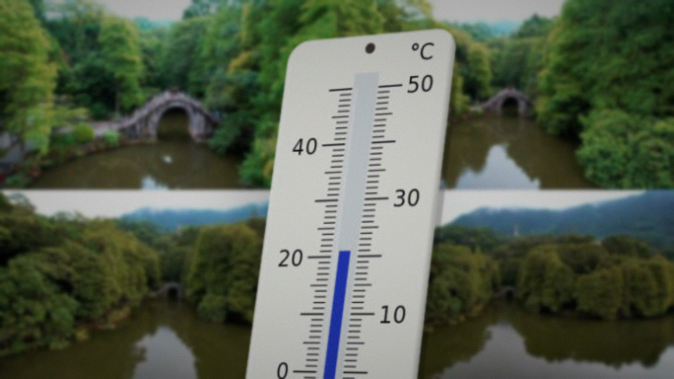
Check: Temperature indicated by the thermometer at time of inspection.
21 °C
